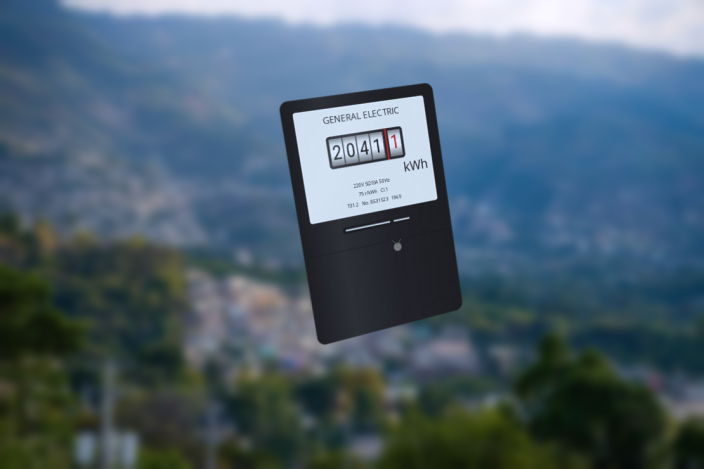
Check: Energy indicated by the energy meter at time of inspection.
2041.1 kWh
